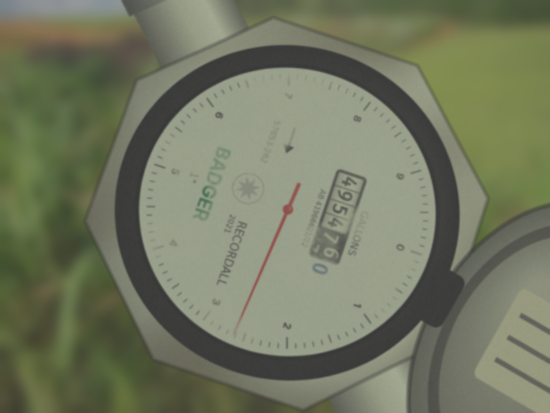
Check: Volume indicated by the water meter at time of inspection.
4954762.6 gal
